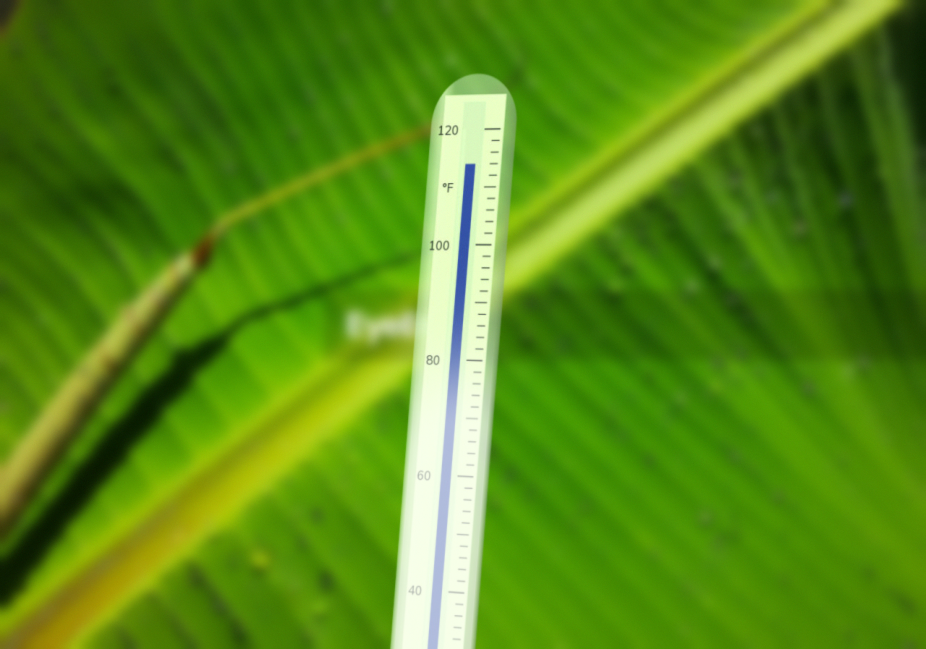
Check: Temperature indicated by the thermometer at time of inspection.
114 °F
